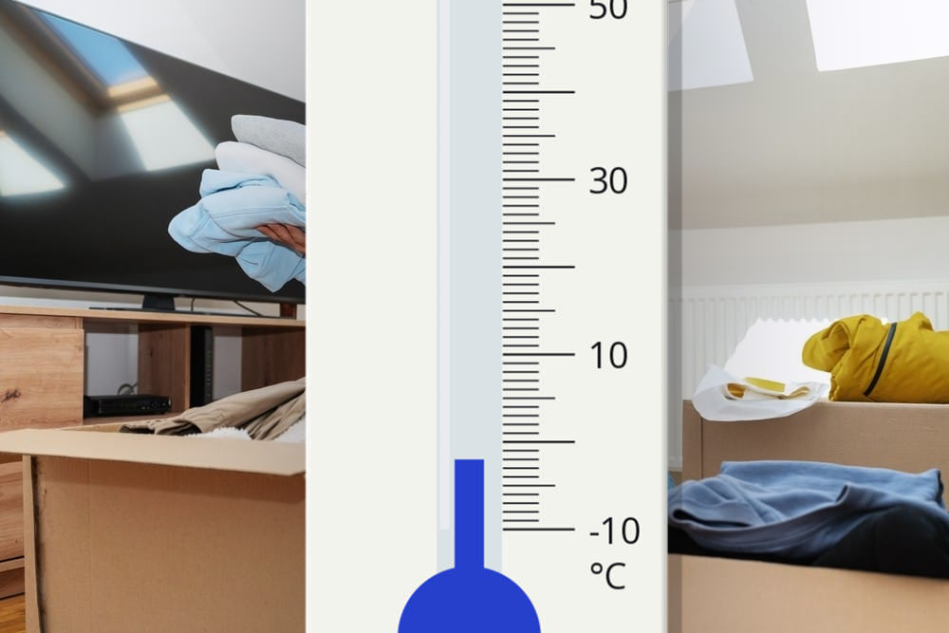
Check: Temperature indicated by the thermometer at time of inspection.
-2 °C
